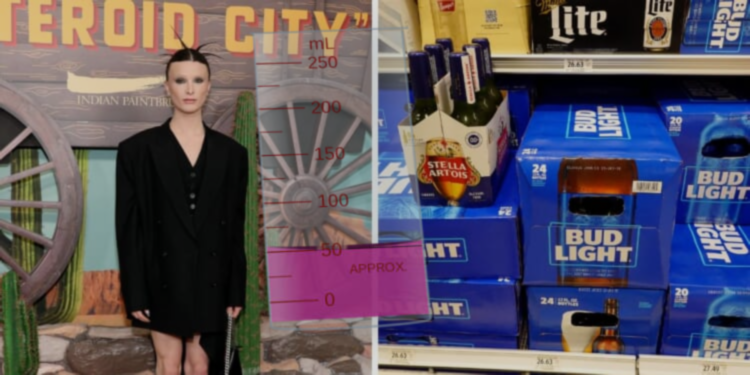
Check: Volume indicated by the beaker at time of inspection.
50 mL
